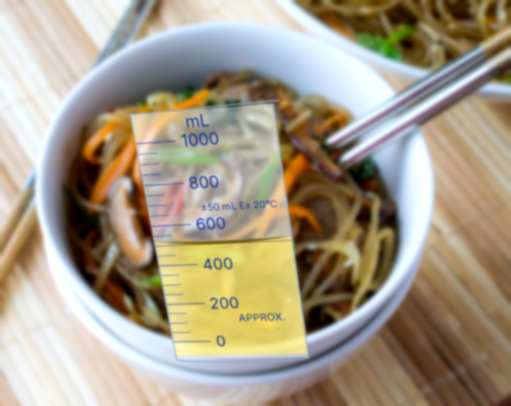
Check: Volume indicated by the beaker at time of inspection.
500 mL
